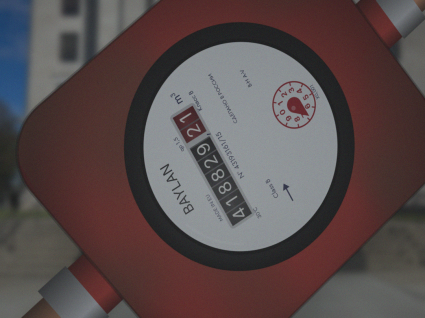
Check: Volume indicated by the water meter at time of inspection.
418829.216 m³
